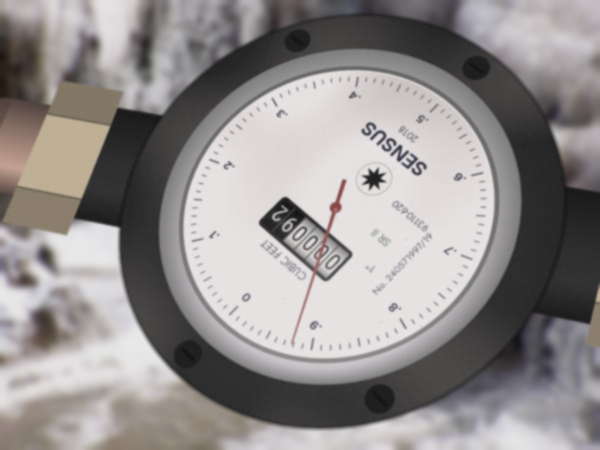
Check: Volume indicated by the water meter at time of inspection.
91.92 ft³
